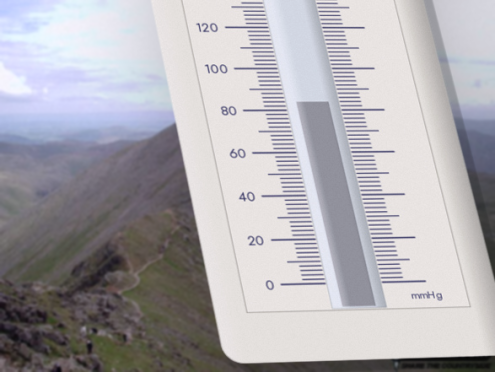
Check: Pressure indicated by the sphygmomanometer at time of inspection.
84 mmHg
